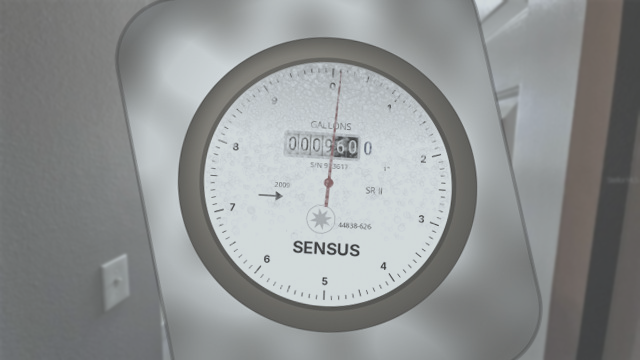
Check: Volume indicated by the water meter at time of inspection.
9600.1 gal
